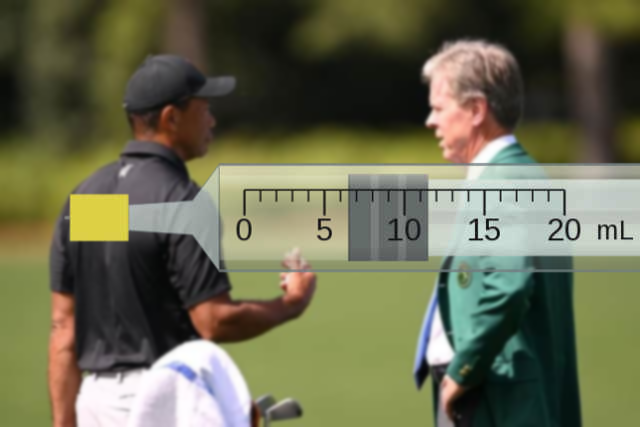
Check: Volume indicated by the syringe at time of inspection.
6.5 mL
